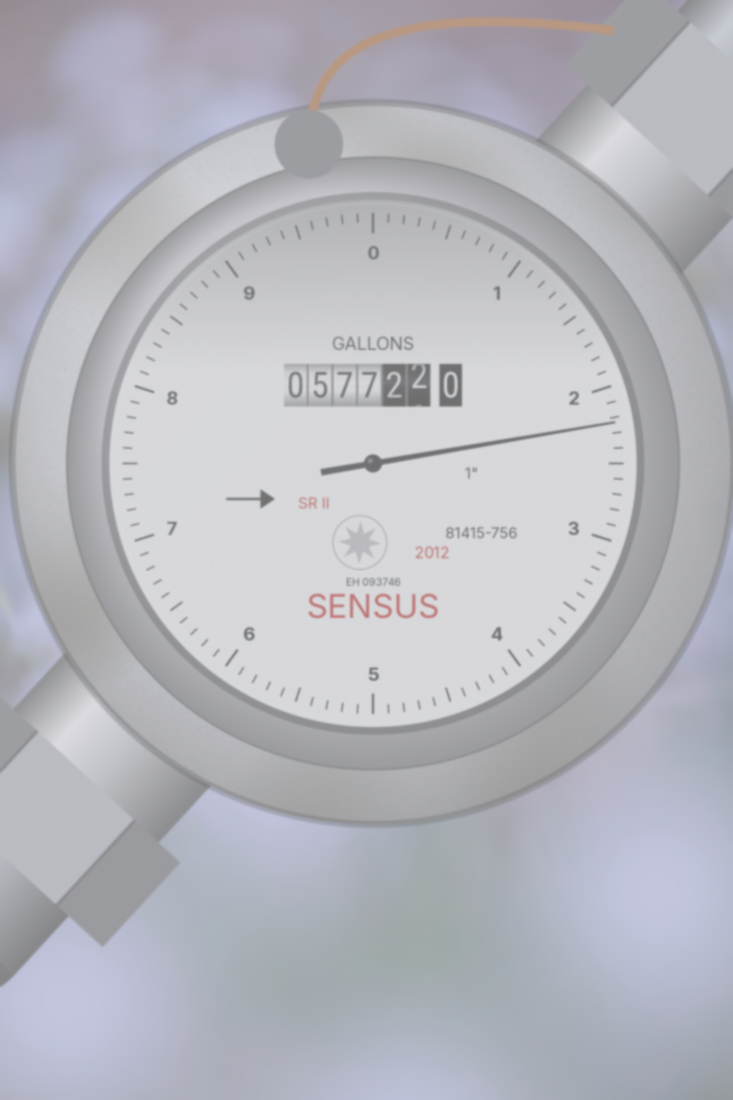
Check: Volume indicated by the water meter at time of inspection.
577222.2 gal
